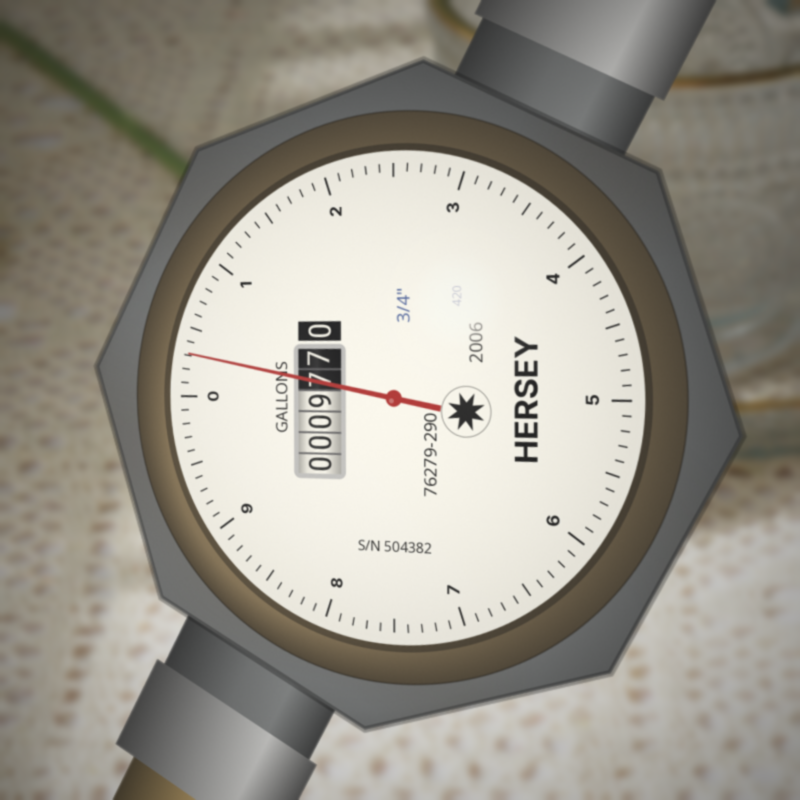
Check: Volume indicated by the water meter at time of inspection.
9770.3 gal
